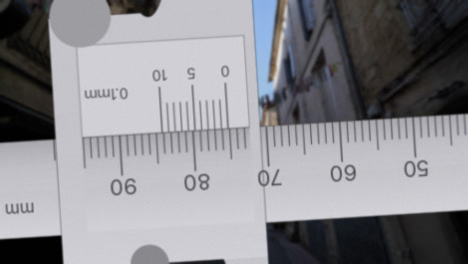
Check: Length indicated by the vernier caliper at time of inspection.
75.2 mm
